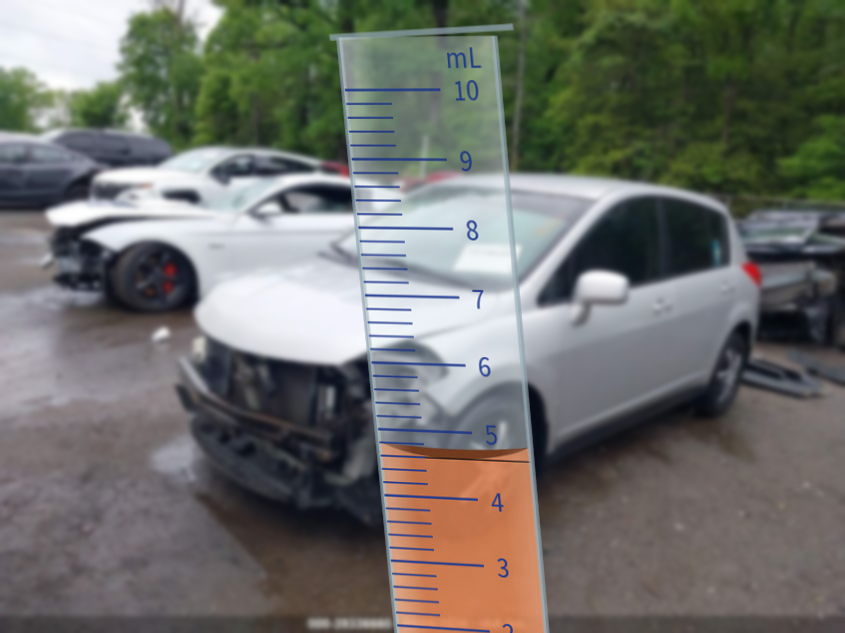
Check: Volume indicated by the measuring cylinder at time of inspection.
4.6 mL
